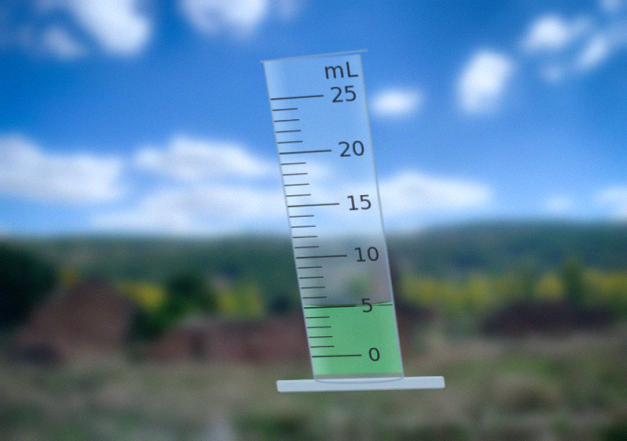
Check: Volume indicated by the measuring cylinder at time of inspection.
5 mL
